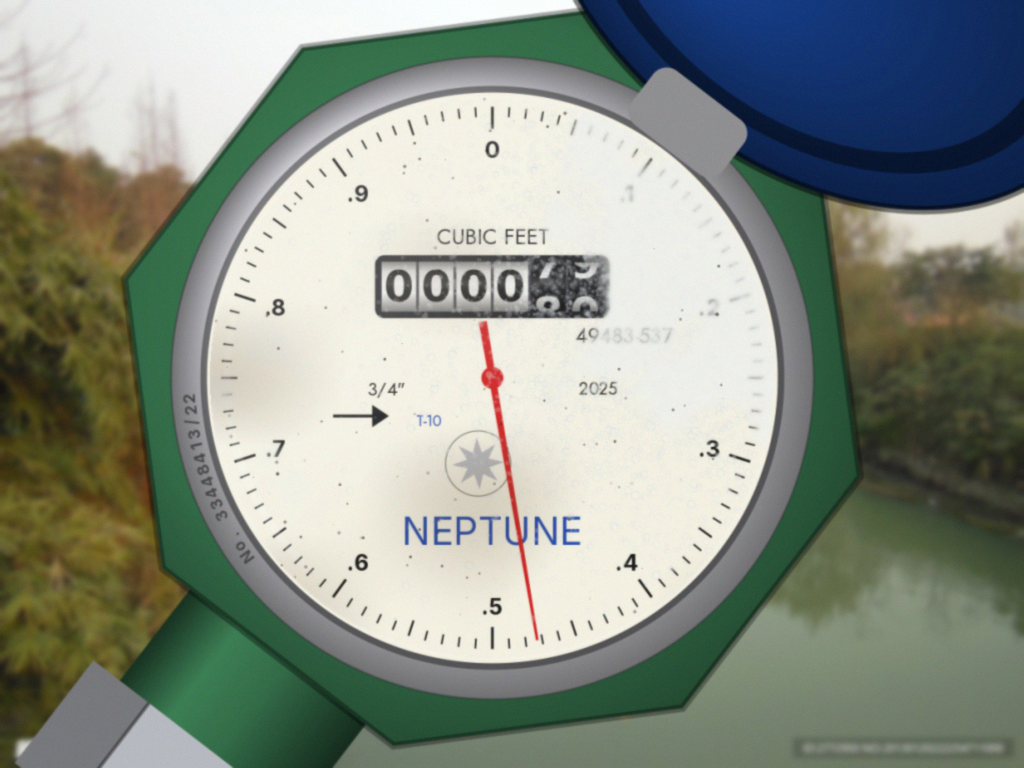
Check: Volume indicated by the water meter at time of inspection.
79.47 ft³
